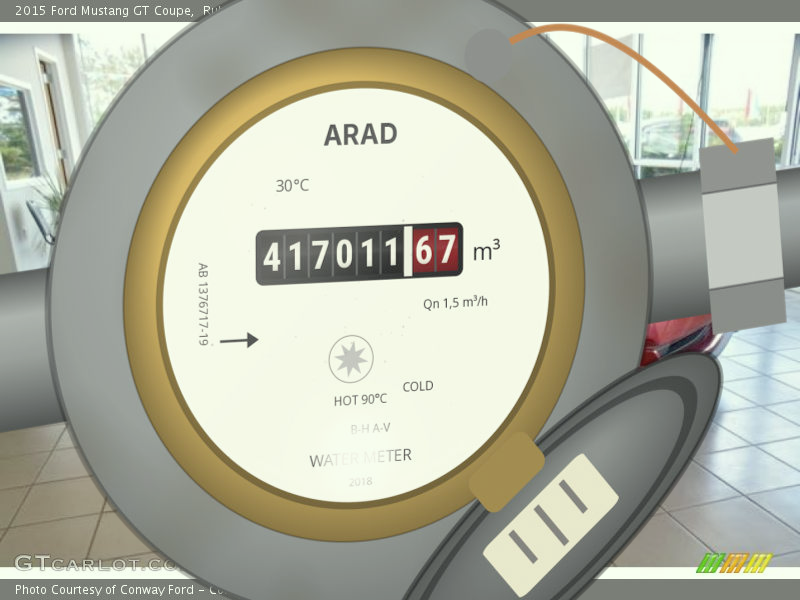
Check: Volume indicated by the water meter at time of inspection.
417011.67 m³
